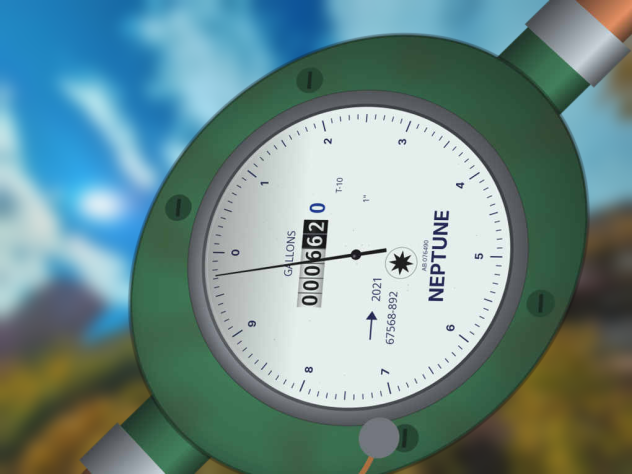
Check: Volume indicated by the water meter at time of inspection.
6619.7 gal
